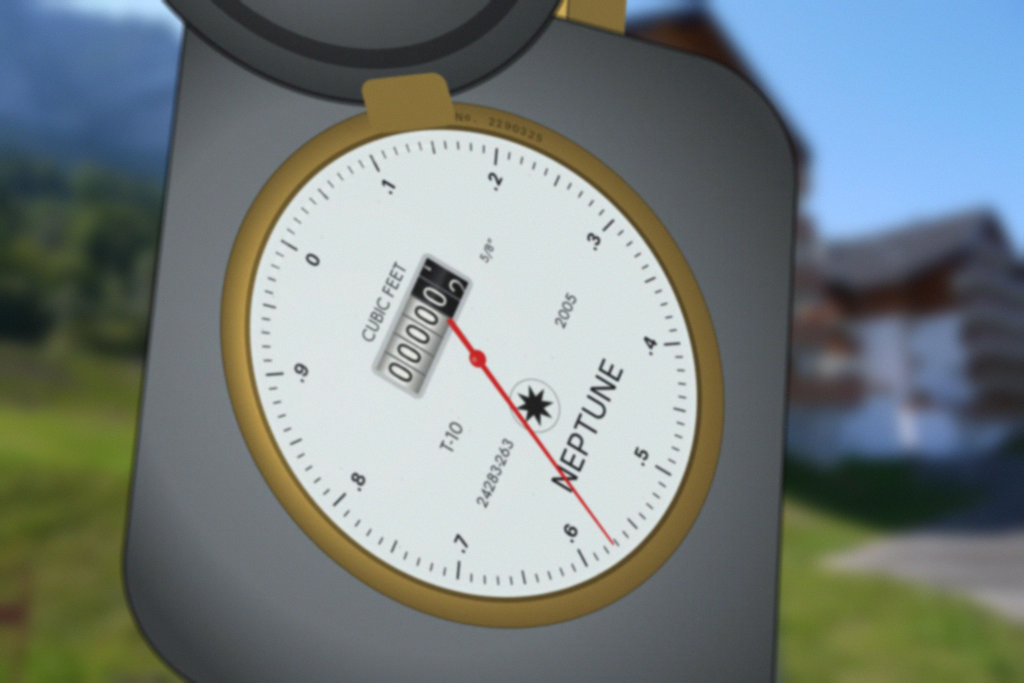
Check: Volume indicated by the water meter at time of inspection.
1.57 ft³
